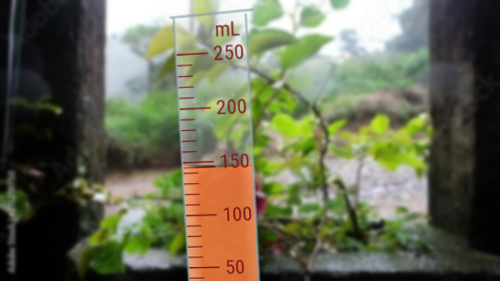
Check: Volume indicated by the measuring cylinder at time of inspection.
145 mL
